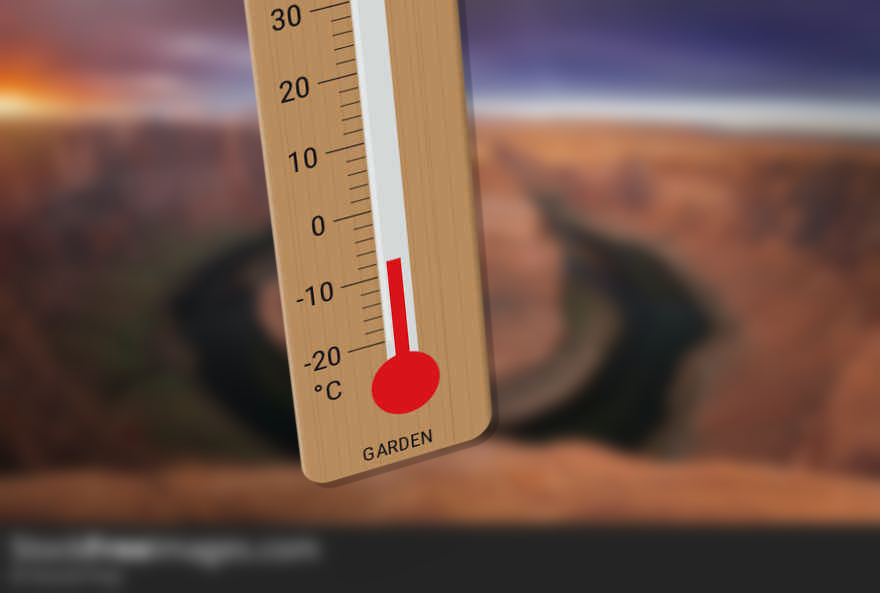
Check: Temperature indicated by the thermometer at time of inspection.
-8 °C
